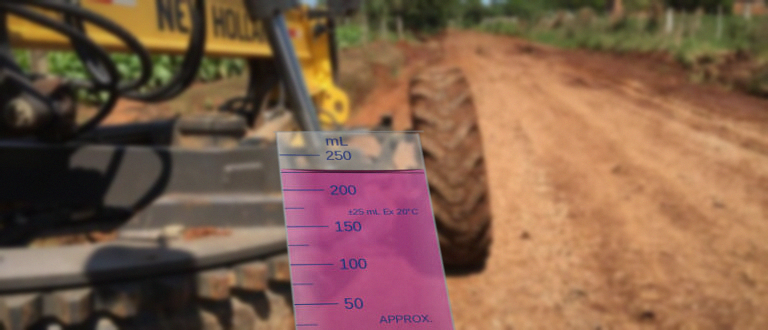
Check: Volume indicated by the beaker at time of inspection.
225 mL
